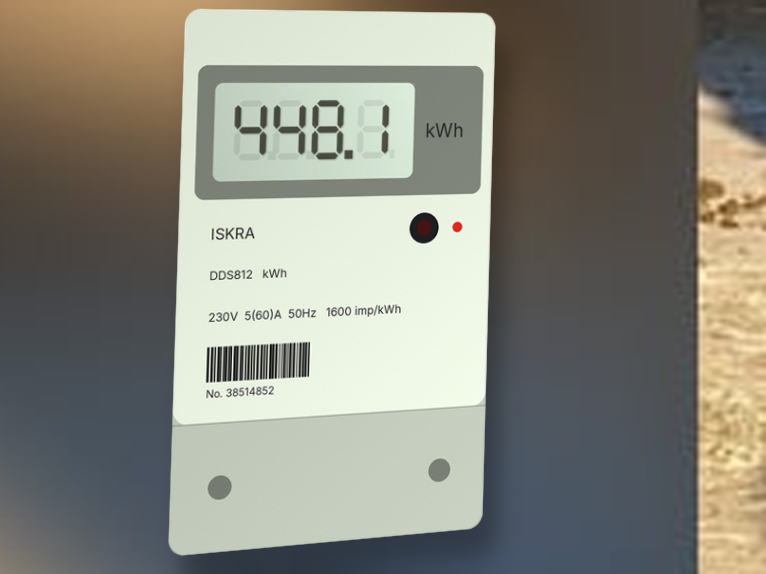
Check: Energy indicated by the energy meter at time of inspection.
448.1 kWh
